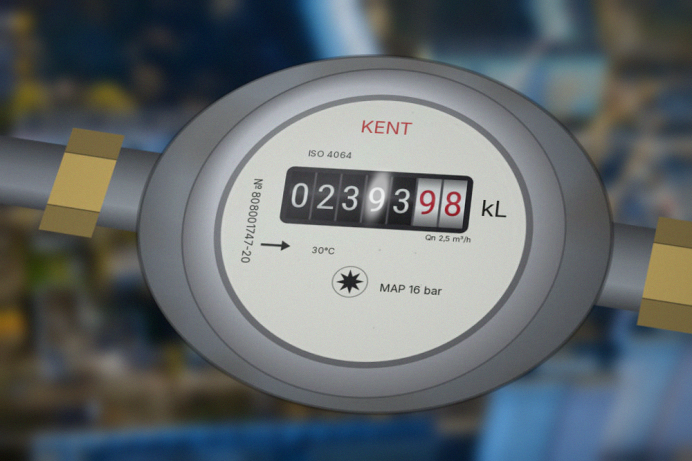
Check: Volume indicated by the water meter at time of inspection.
2393.98 kL
